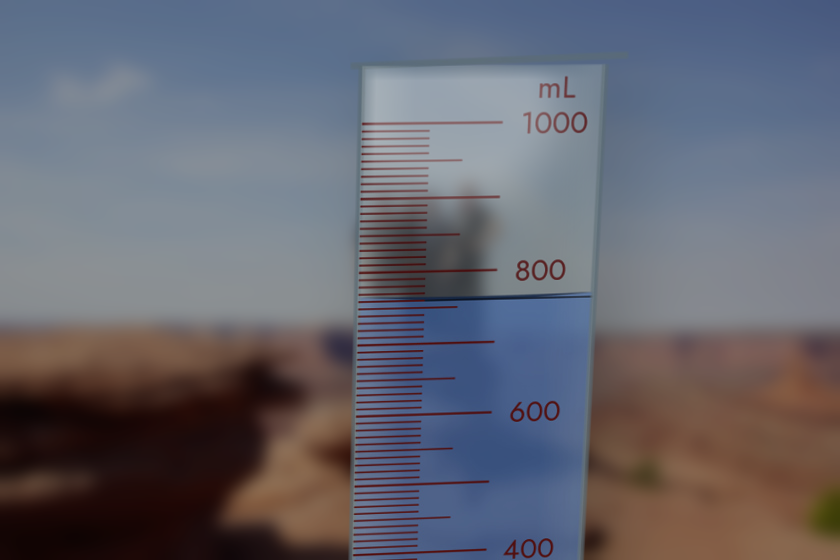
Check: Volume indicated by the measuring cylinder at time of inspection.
760 mL
